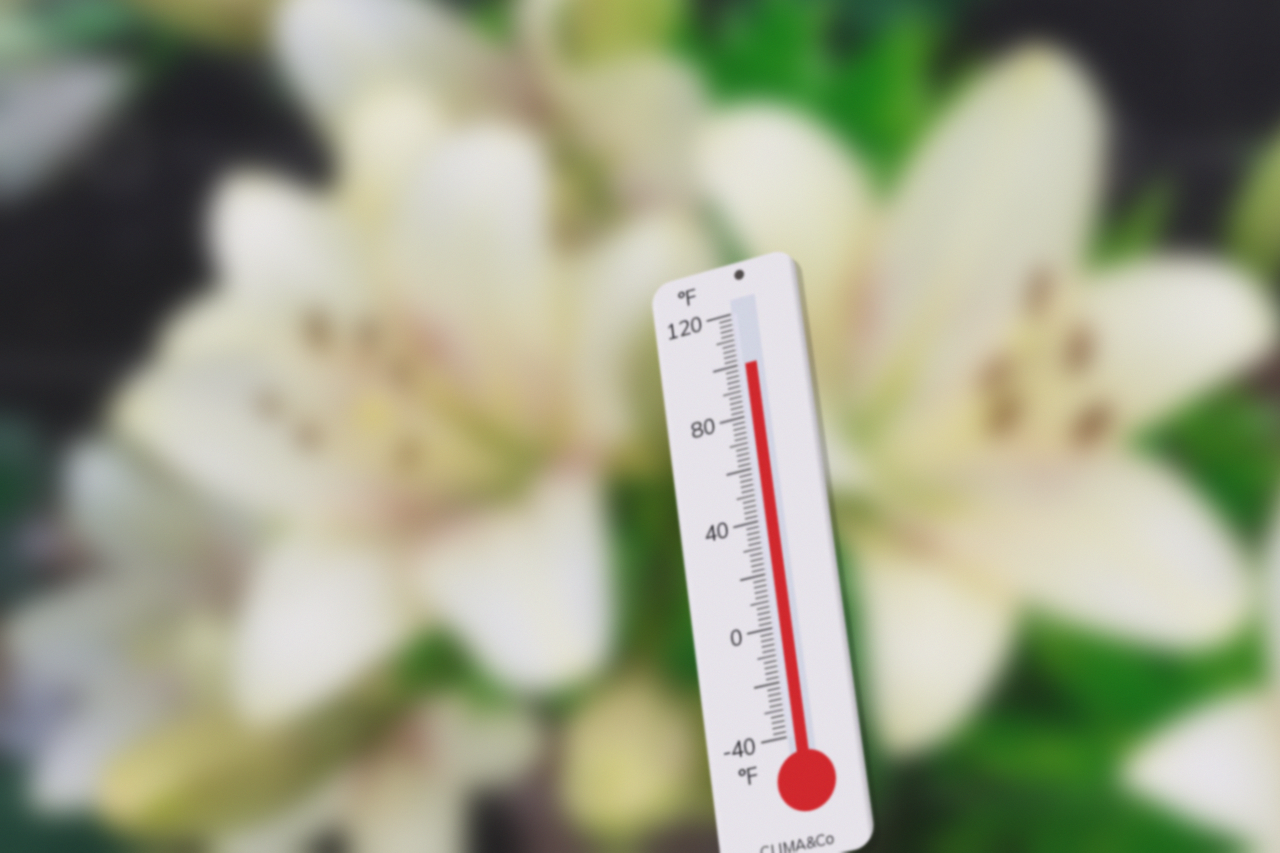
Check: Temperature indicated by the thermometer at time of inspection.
100 °F
